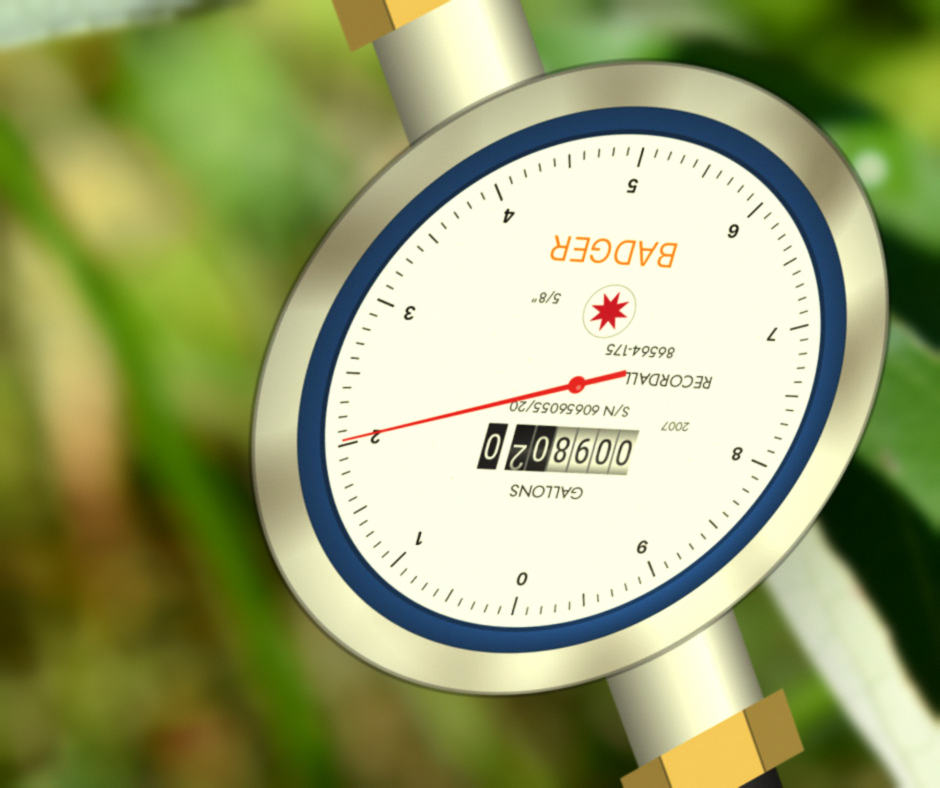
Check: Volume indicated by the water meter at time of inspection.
98022.0 gal
